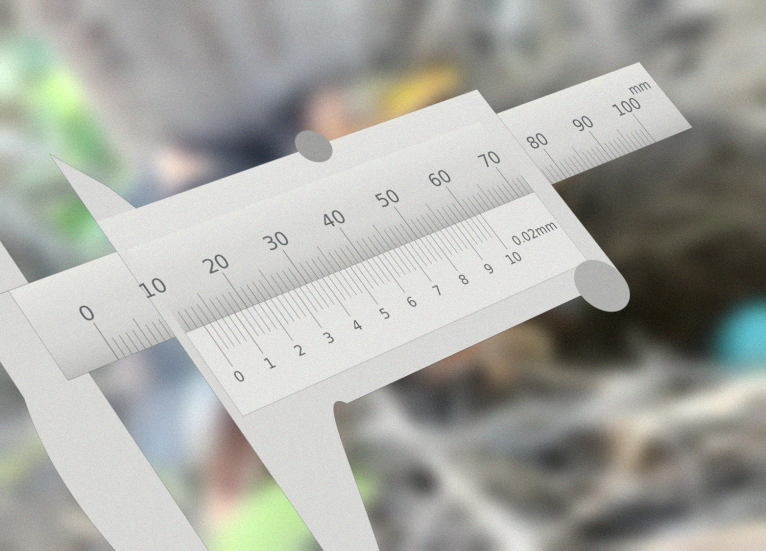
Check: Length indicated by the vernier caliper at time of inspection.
13.0 mm
